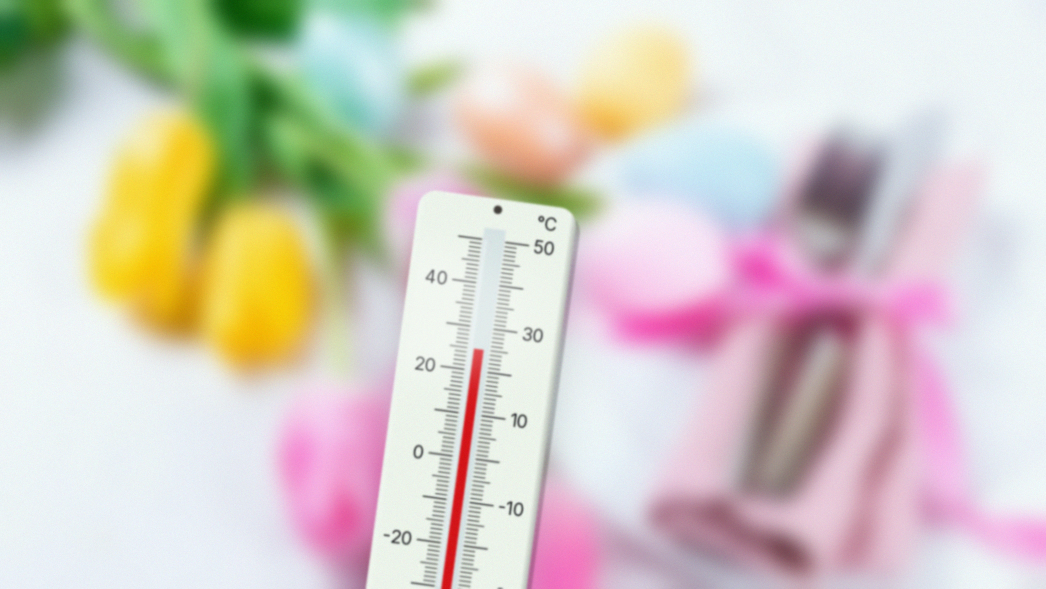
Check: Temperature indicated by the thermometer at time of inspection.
25 °C
